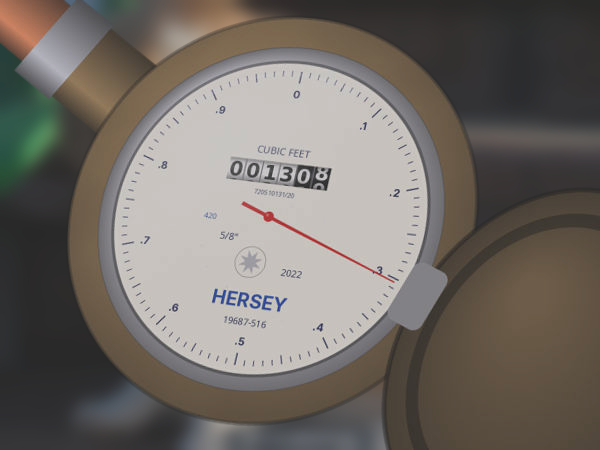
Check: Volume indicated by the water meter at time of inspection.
1308.30 ft³
